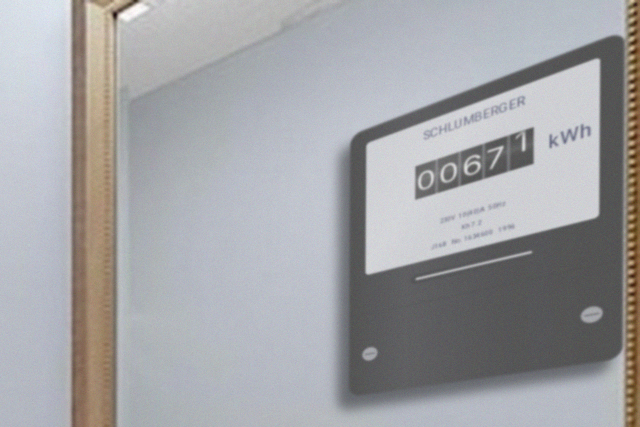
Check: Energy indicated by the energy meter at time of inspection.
671 kWh
